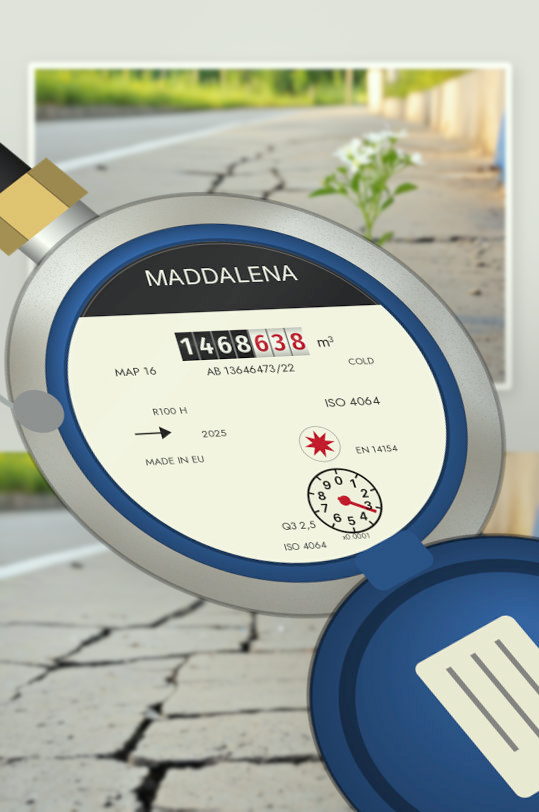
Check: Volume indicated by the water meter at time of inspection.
1468.6383 m³
